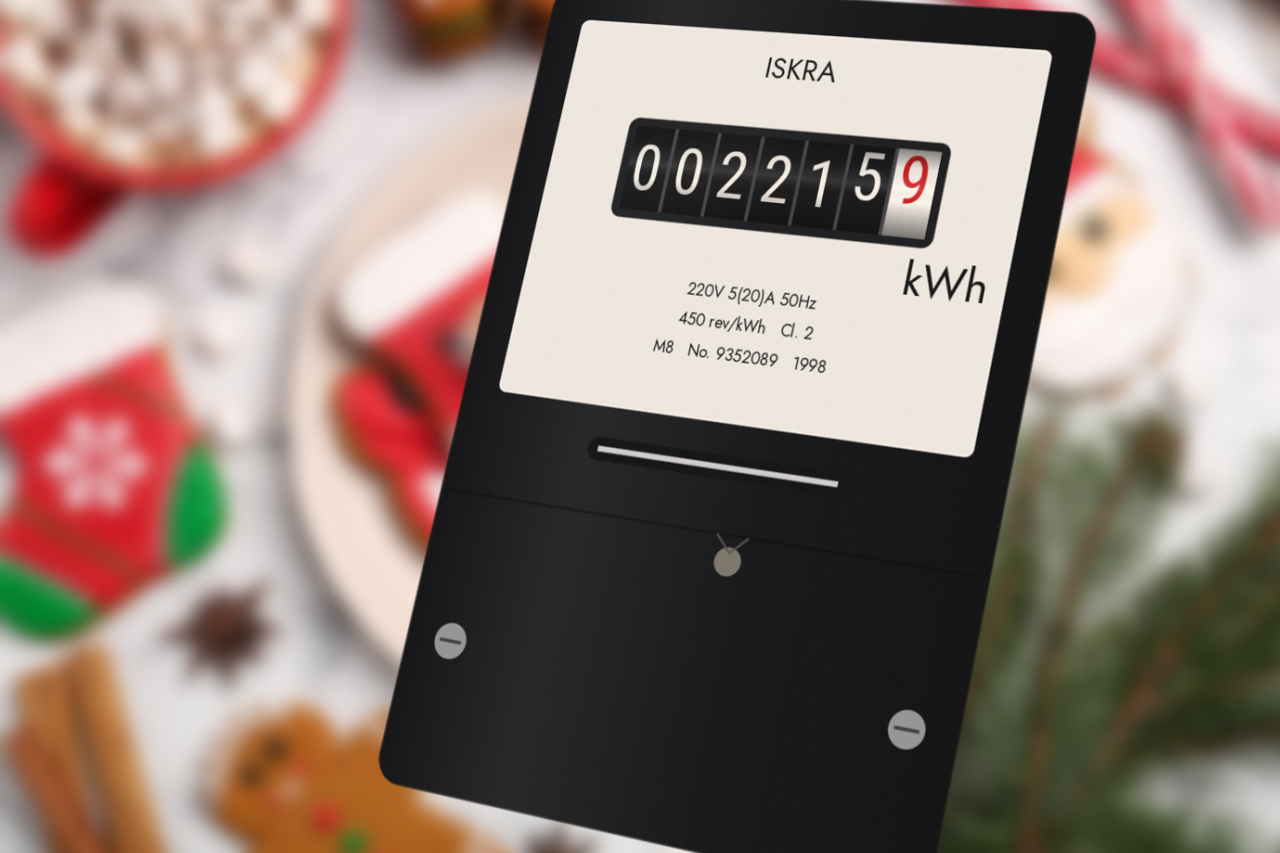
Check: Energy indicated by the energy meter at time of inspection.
2215.9 kWh
